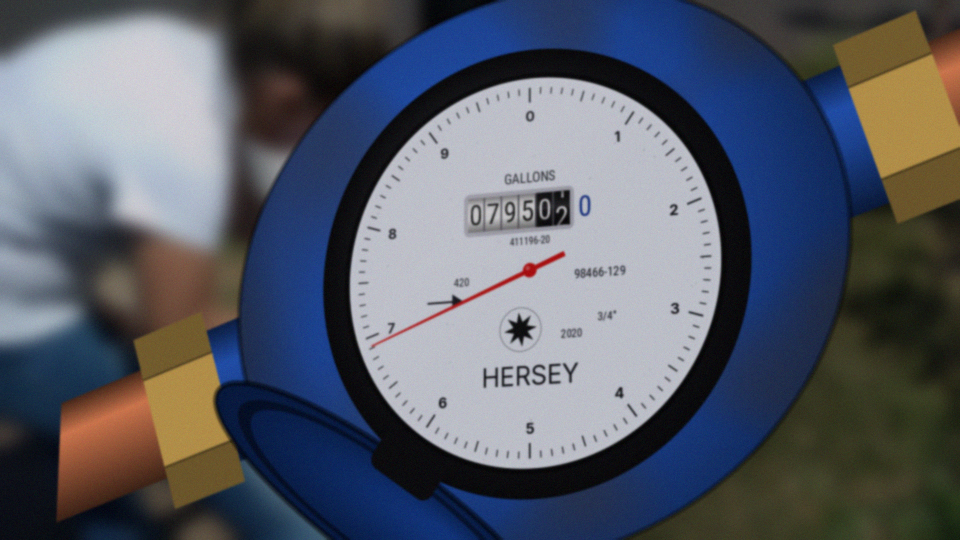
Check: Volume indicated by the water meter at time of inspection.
795016.9 gal
